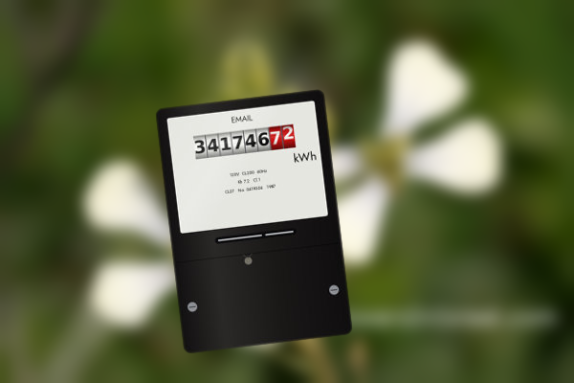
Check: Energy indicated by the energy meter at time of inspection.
341746.72 kWh
